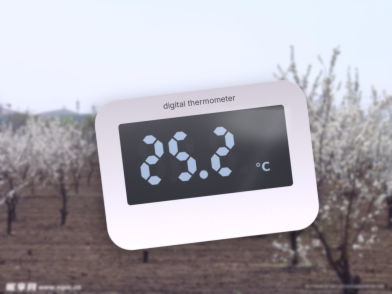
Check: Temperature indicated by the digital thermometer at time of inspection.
25.2 °C
